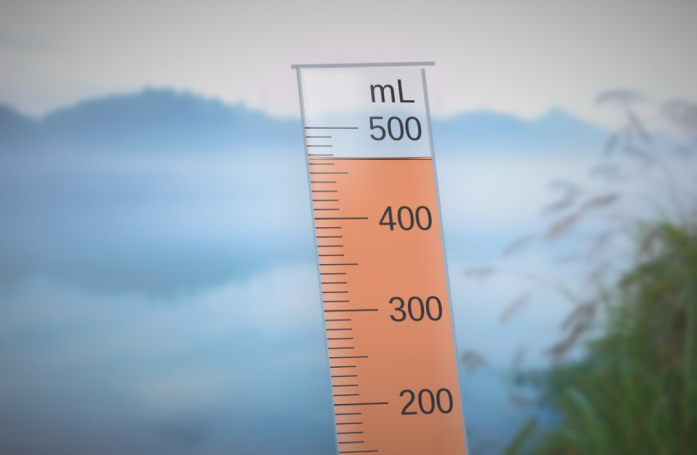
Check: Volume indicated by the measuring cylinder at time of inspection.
465 mL
